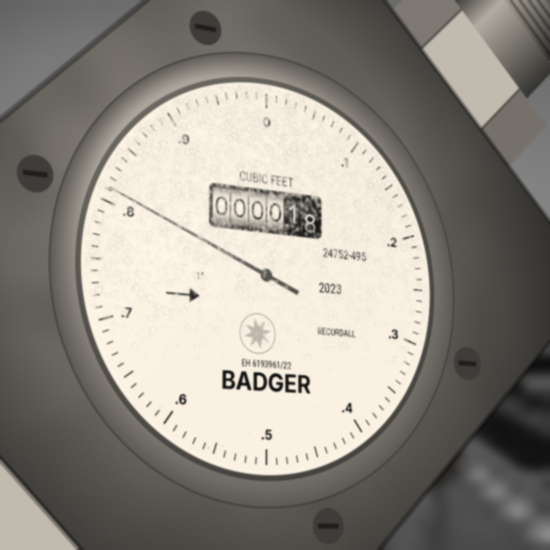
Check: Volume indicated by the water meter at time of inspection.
17.81 ft³
